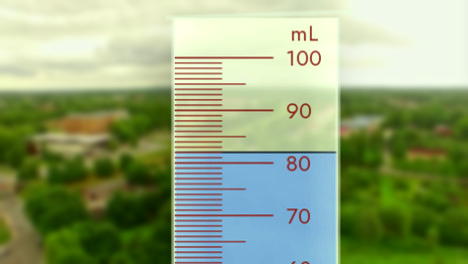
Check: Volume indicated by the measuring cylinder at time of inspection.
82 mL
